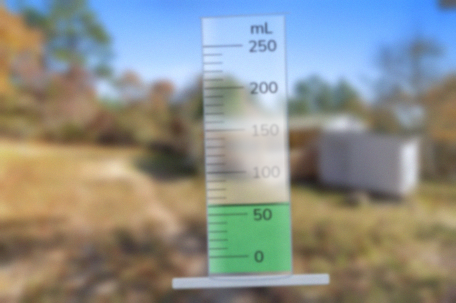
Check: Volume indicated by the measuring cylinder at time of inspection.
60 mL
